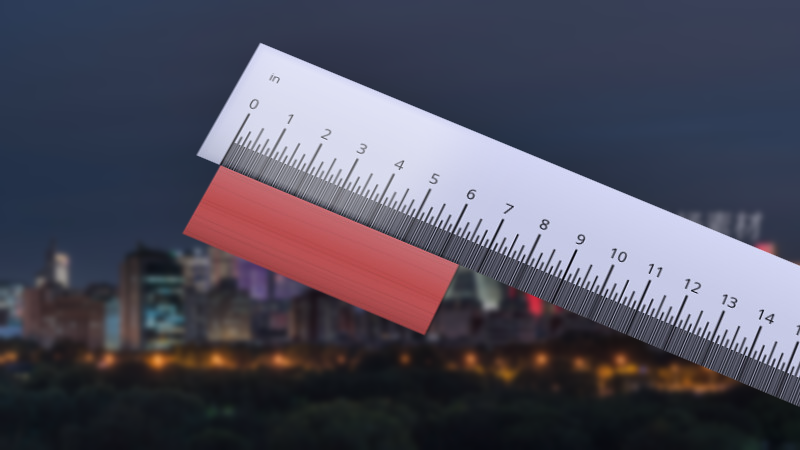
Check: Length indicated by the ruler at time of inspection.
6.5 in
